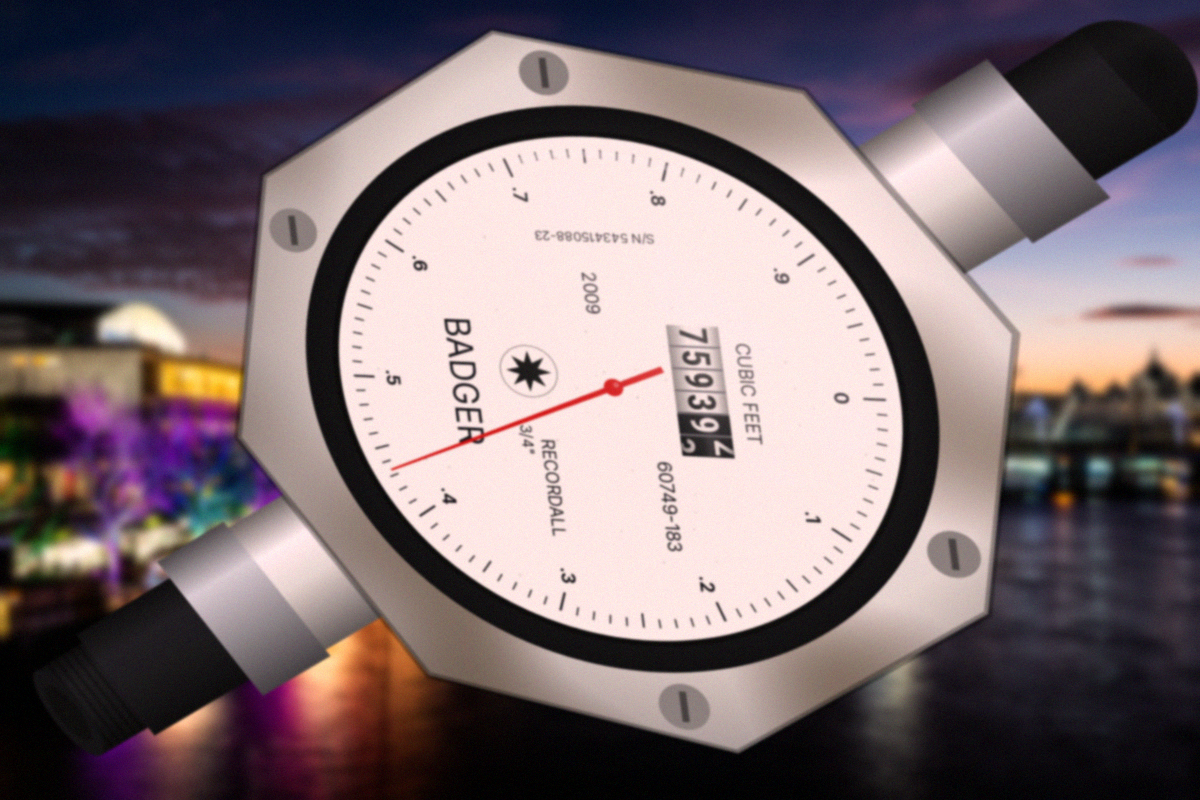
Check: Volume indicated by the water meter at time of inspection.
759392.43 ft³
